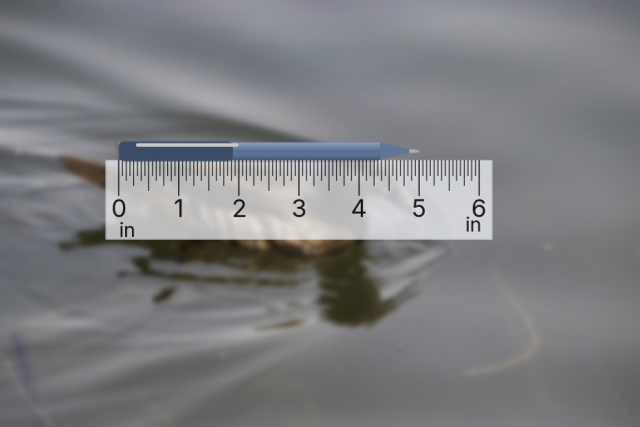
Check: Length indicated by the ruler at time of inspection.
5 in
